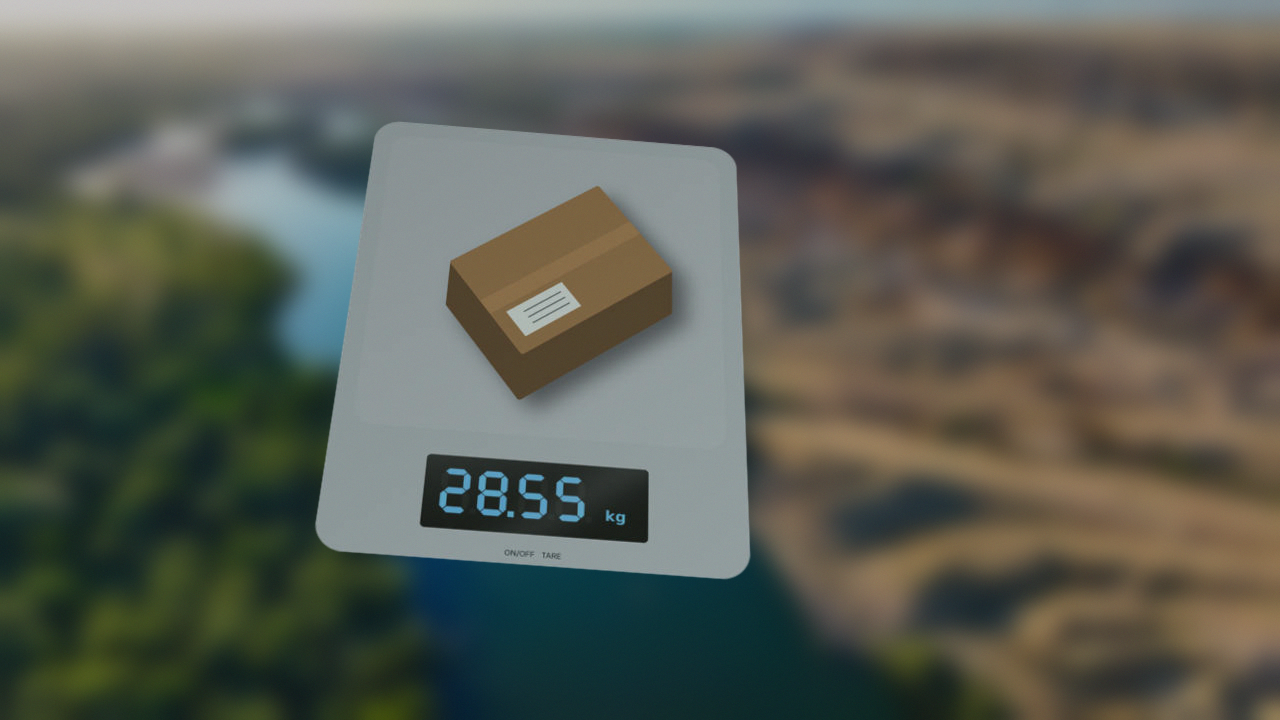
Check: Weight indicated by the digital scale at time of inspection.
28.55 kg
